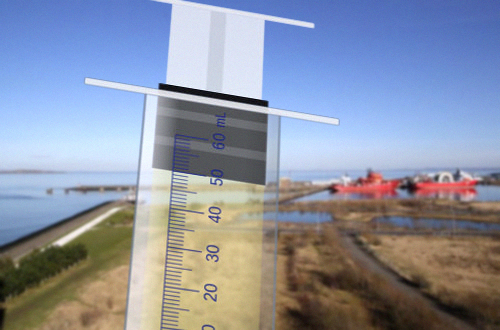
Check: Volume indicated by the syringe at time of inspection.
50 mL
